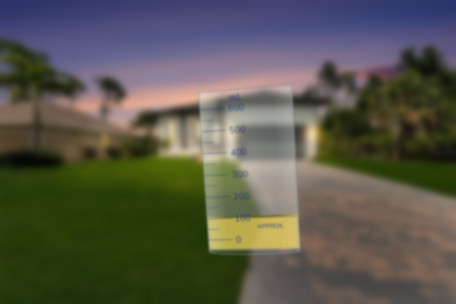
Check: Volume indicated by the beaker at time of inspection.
100 mL
